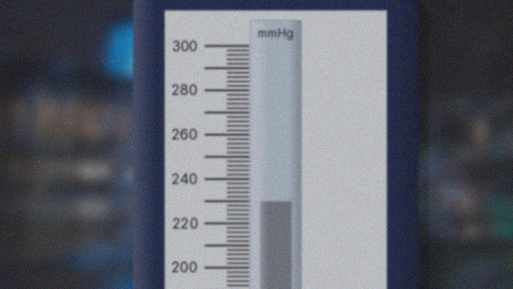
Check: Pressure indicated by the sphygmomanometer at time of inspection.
230 mmHg
